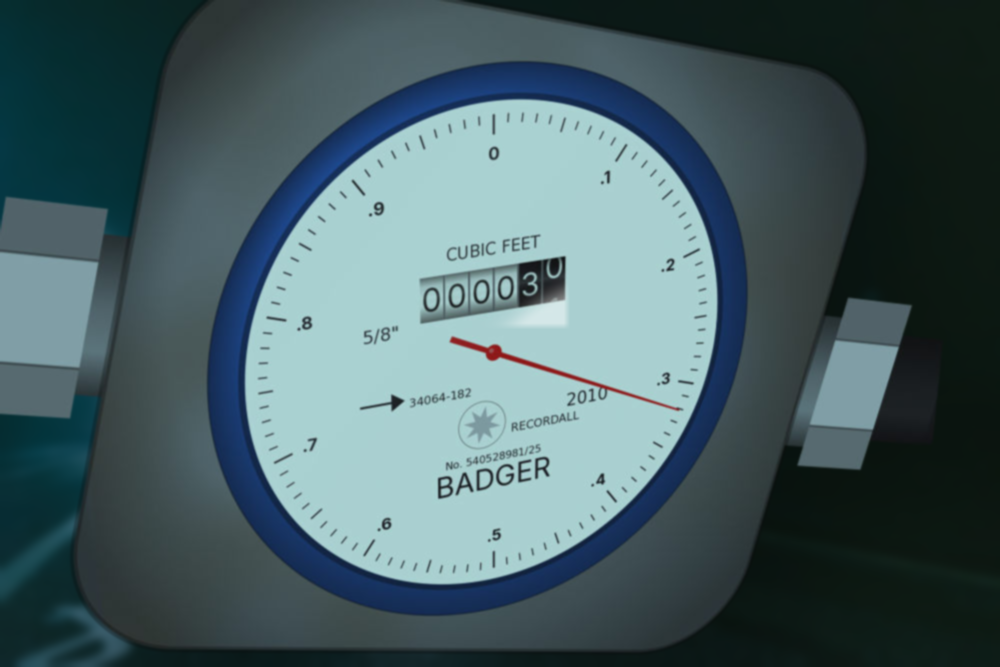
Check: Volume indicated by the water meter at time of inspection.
30.32 ft³
